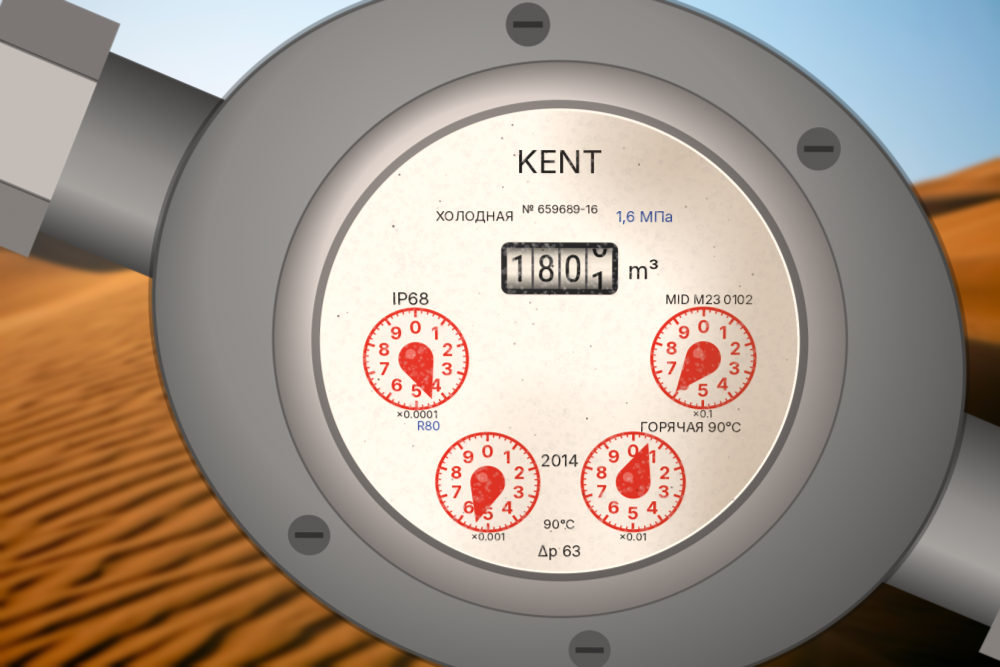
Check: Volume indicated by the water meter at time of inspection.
1800.6054 m³
